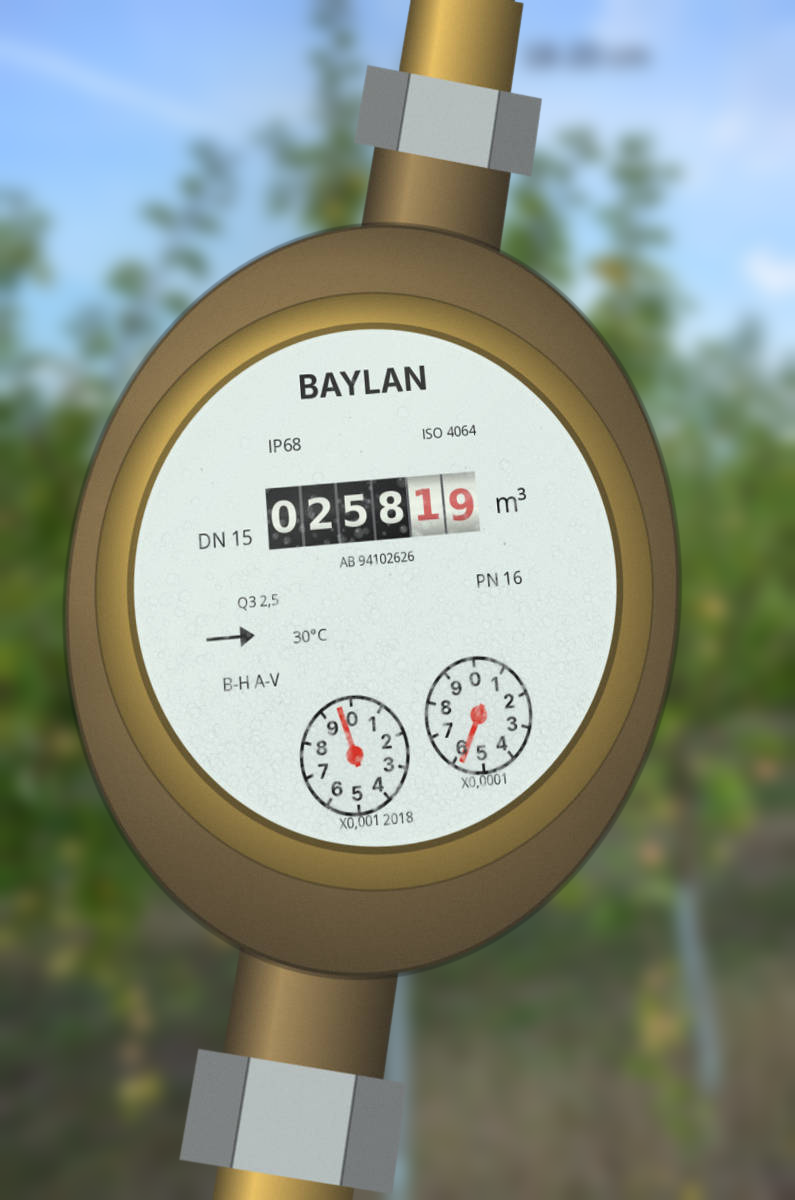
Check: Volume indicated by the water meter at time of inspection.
258.1895 m³
